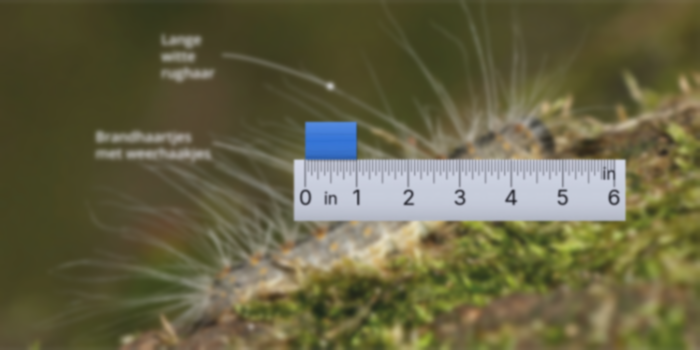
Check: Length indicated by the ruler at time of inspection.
1 in
